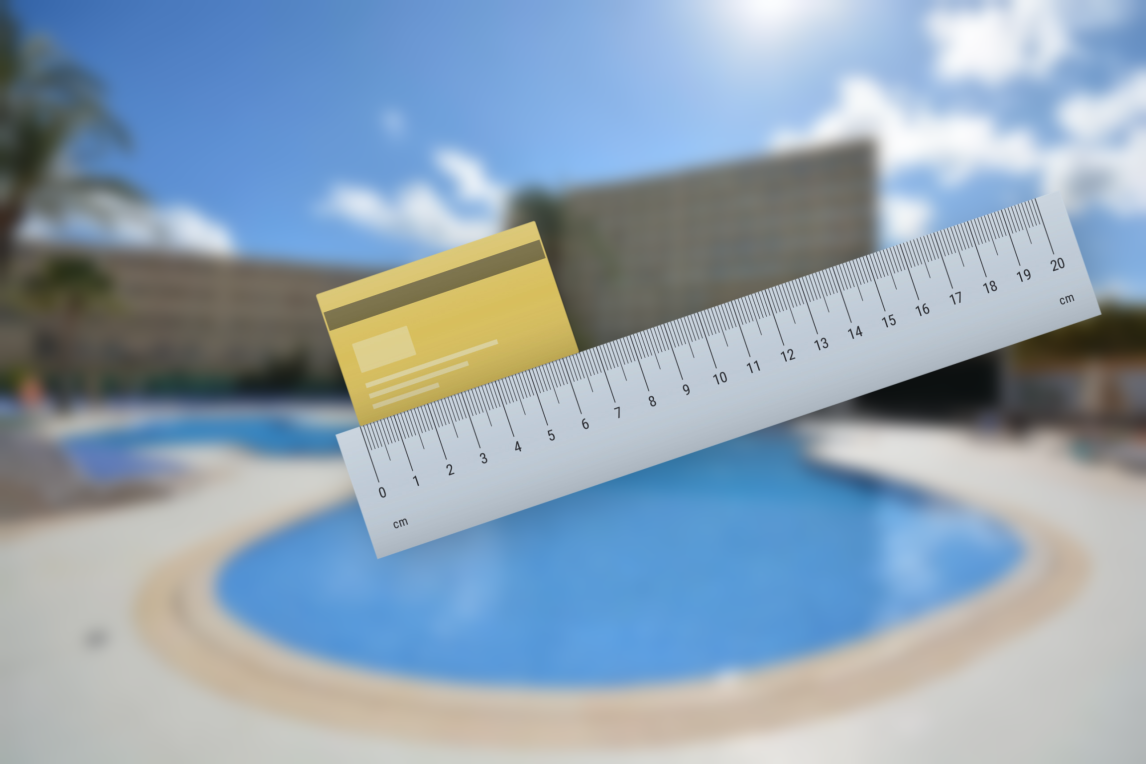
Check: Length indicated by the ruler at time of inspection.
6.5 cm
